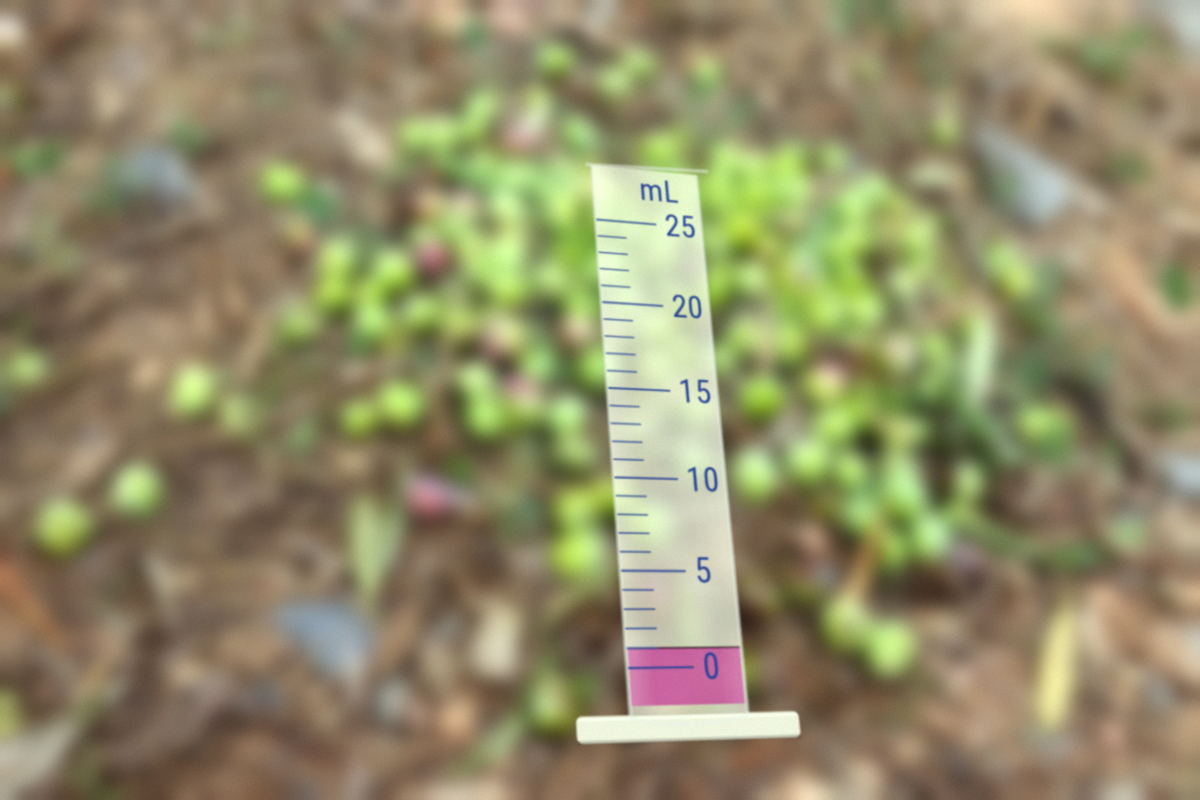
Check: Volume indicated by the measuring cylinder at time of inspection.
1 mL
